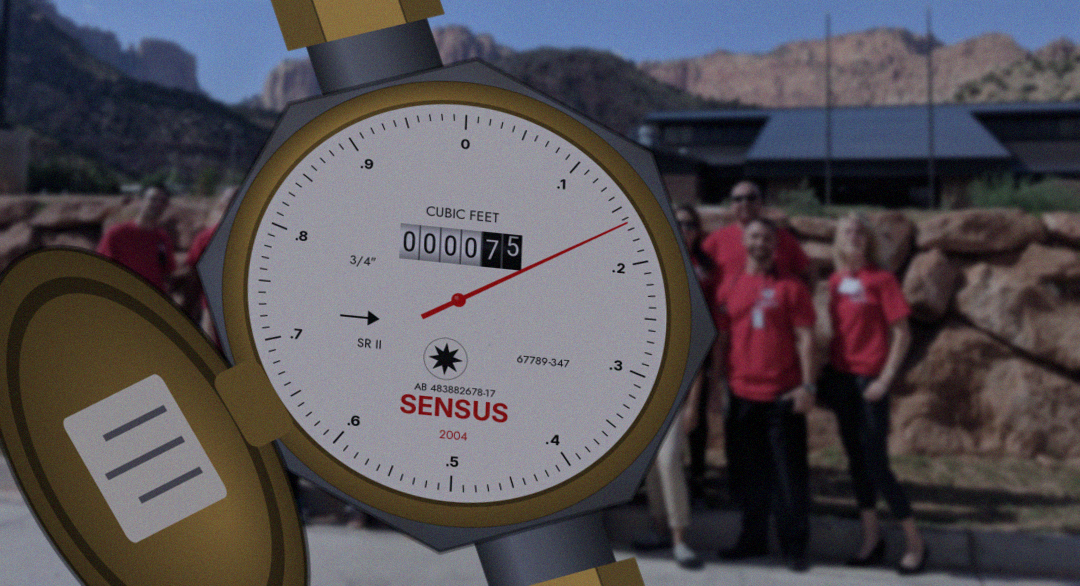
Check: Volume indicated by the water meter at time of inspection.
75.16 ft³
